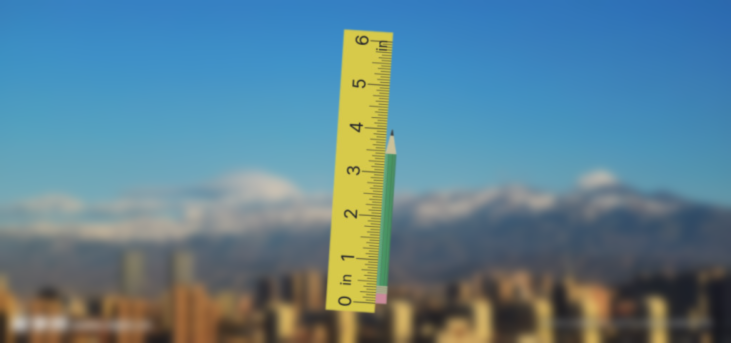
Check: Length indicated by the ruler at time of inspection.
4 in
